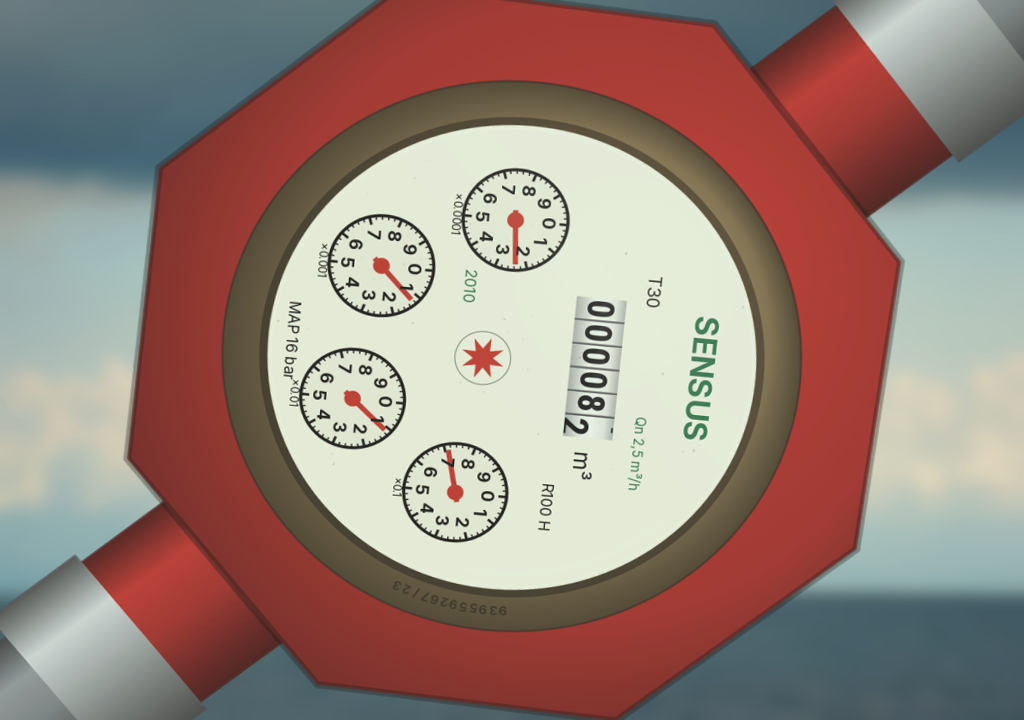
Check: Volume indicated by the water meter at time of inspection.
81.7112 m³
